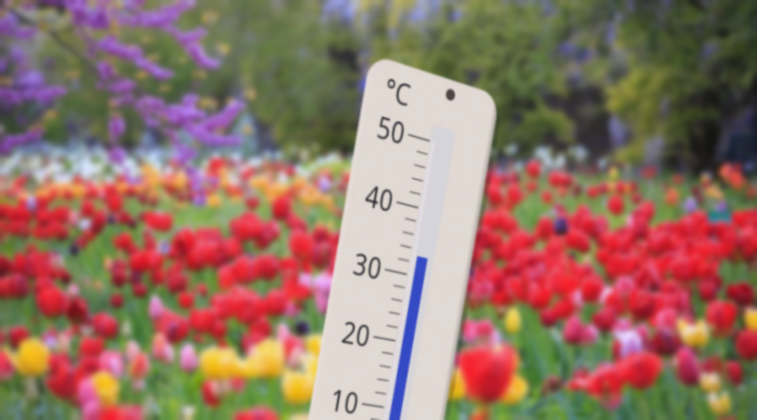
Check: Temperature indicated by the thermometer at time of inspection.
33 °C
